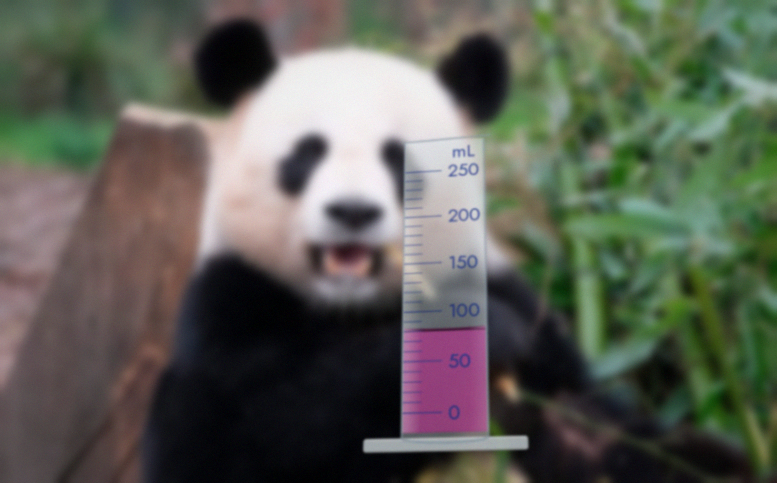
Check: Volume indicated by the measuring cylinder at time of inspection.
80 mL
